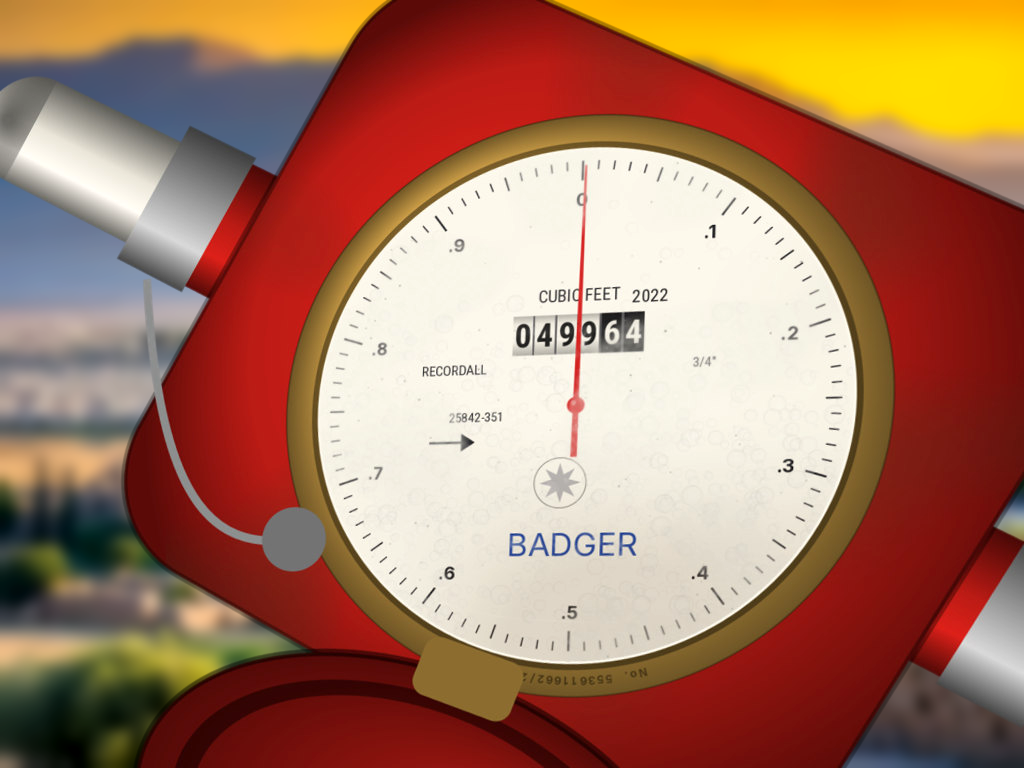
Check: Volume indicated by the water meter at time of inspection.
49964.00 ft³
